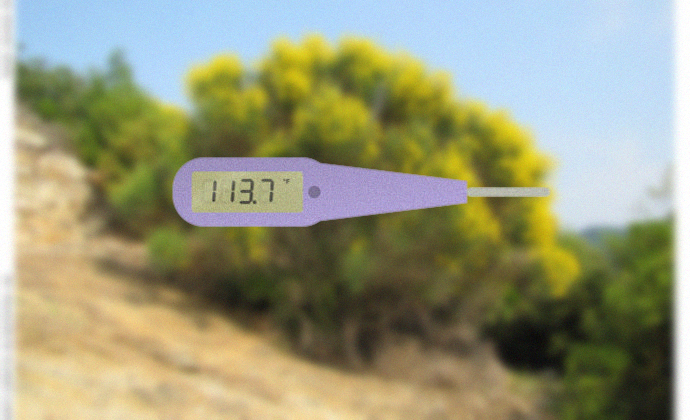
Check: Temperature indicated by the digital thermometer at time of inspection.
113.7 °F
